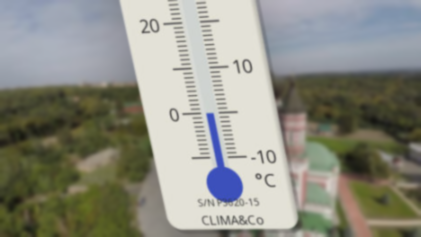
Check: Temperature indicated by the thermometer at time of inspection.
0 °C
